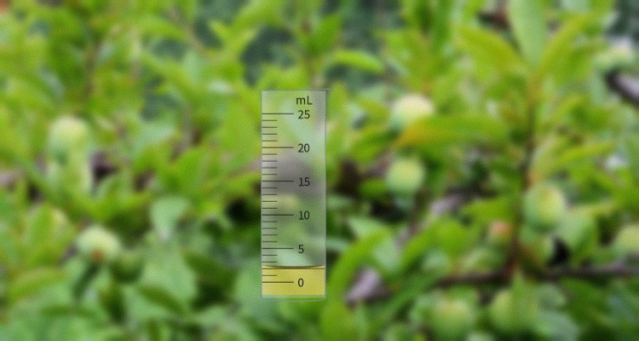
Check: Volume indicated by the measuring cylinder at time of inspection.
2 mL
